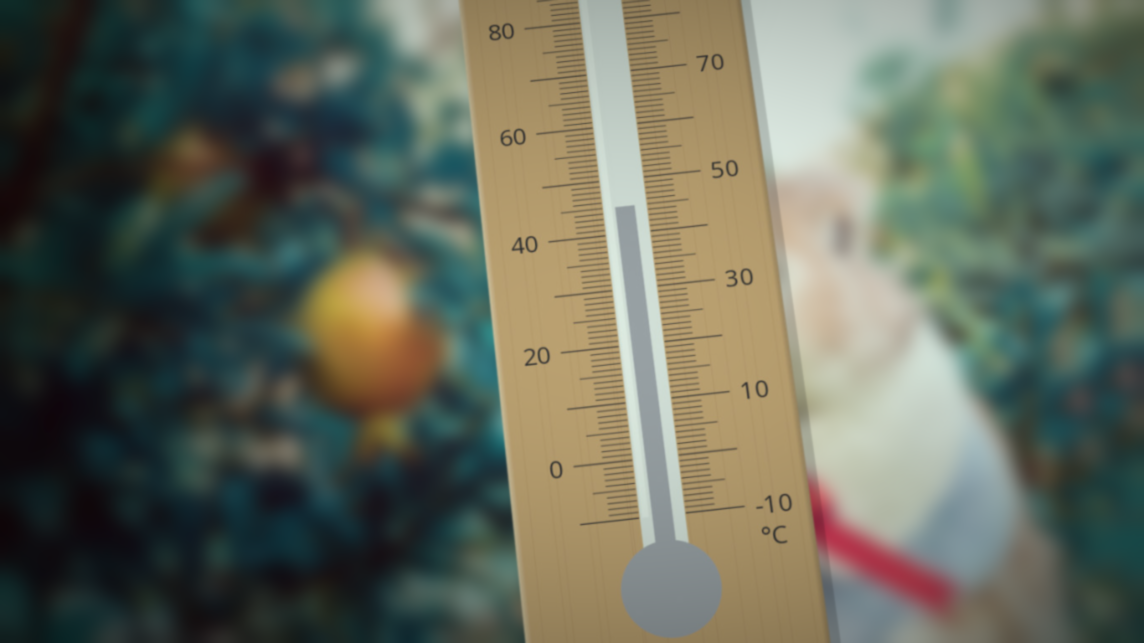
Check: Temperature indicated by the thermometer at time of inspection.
45 °C
